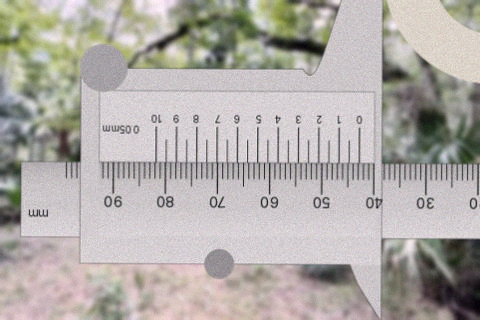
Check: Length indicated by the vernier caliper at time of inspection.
42.8 mm
